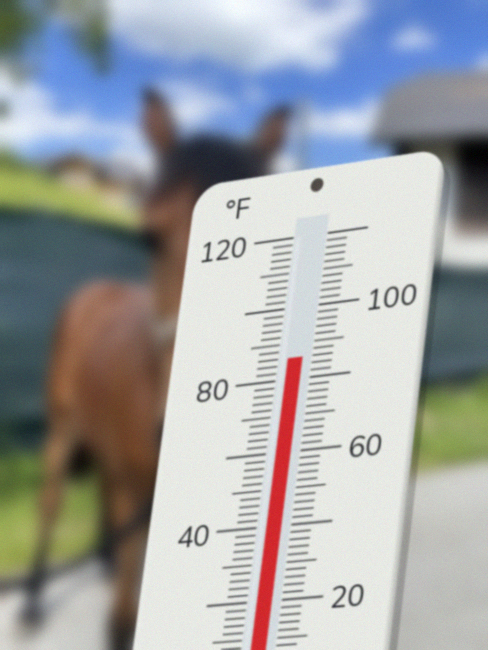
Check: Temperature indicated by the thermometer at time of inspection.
86 °F
